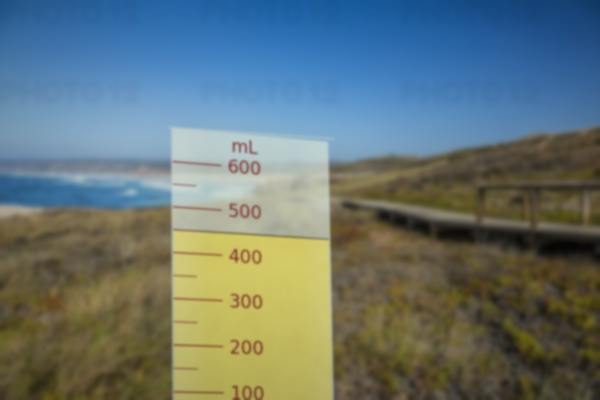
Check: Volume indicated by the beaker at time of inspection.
450 mL
